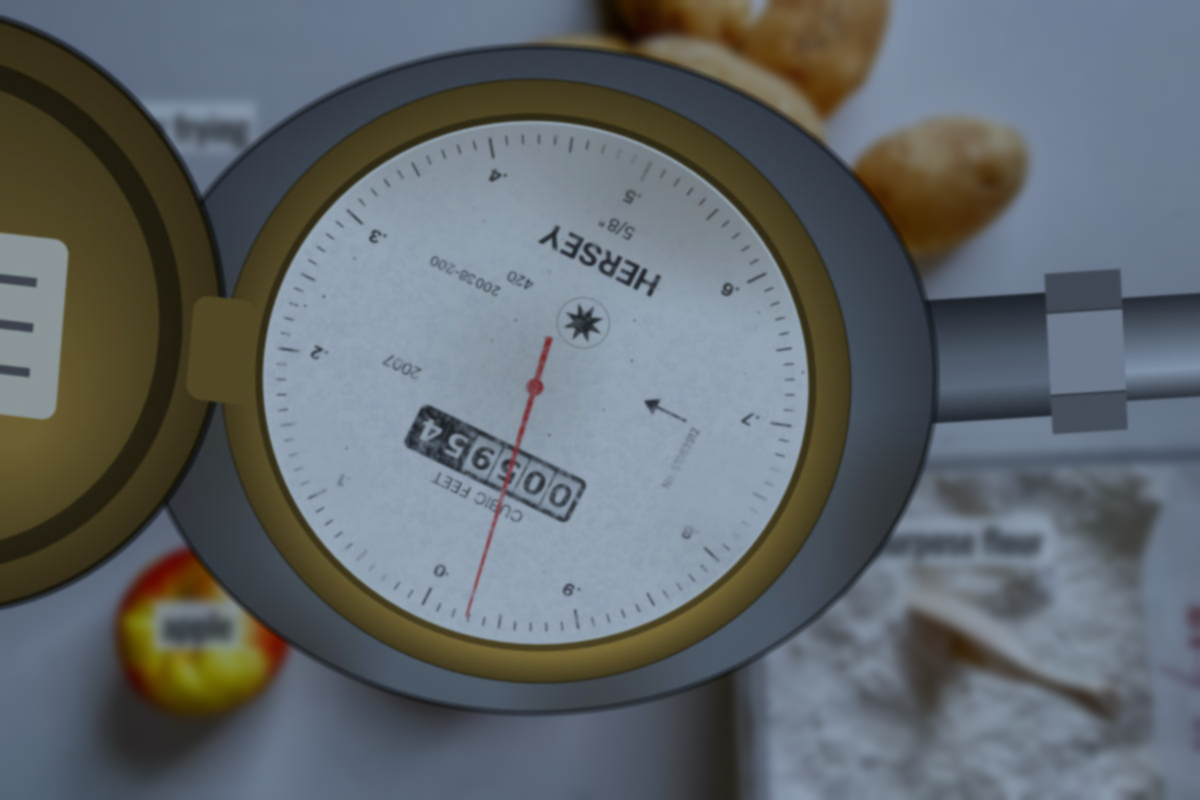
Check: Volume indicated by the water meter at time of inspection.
5953.97 ft³
